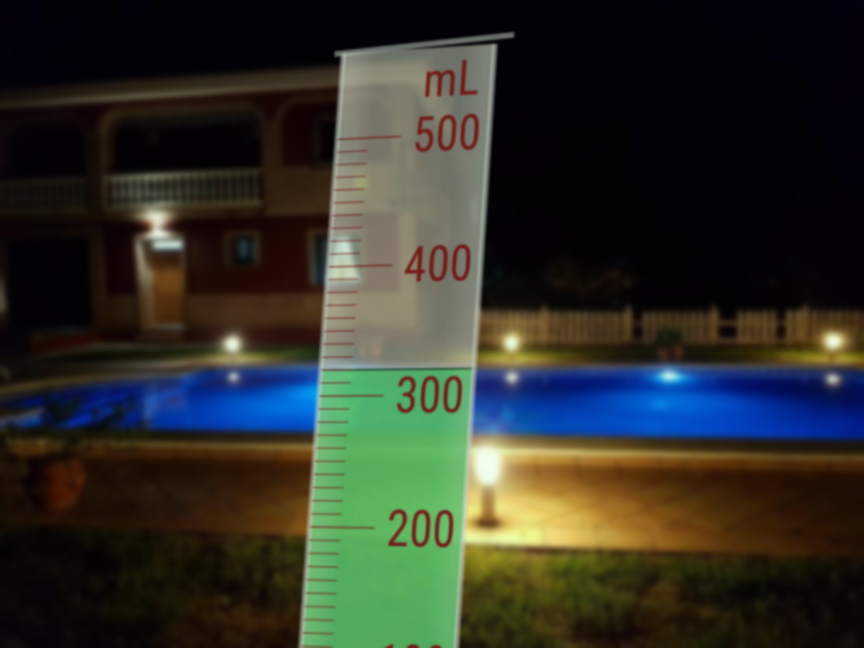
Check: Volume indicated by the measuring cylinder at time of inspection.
320 mL
